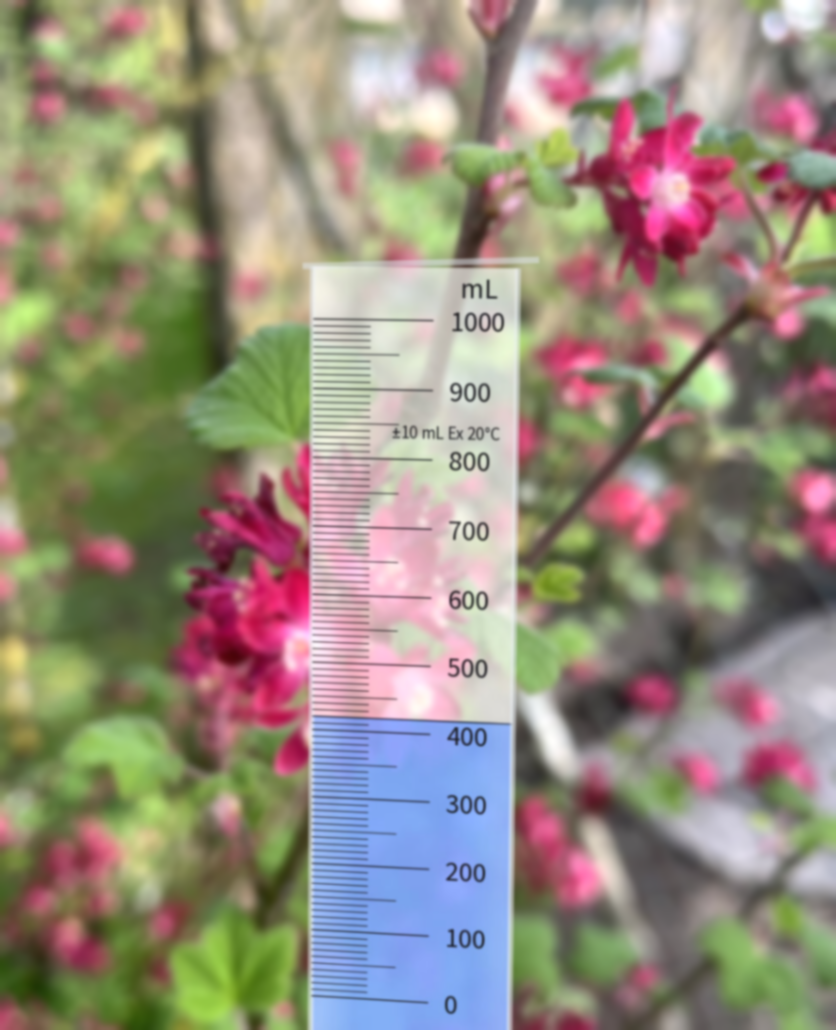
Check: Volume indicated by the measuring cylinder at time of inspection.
420 mL
